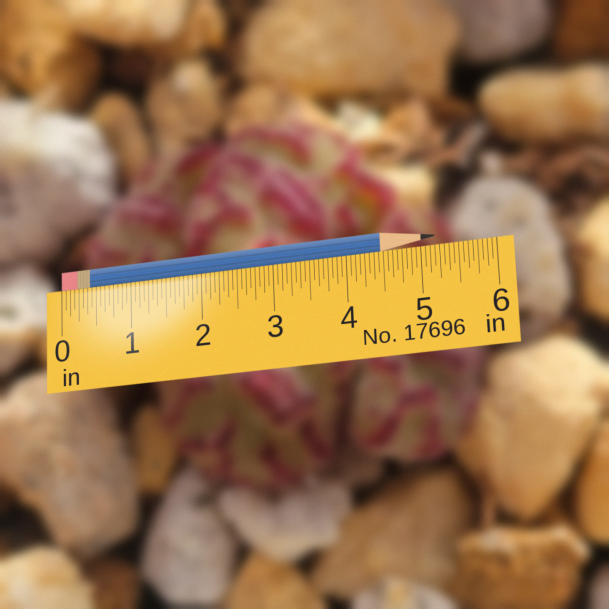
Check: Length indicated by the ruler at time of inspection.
5.1875 in
